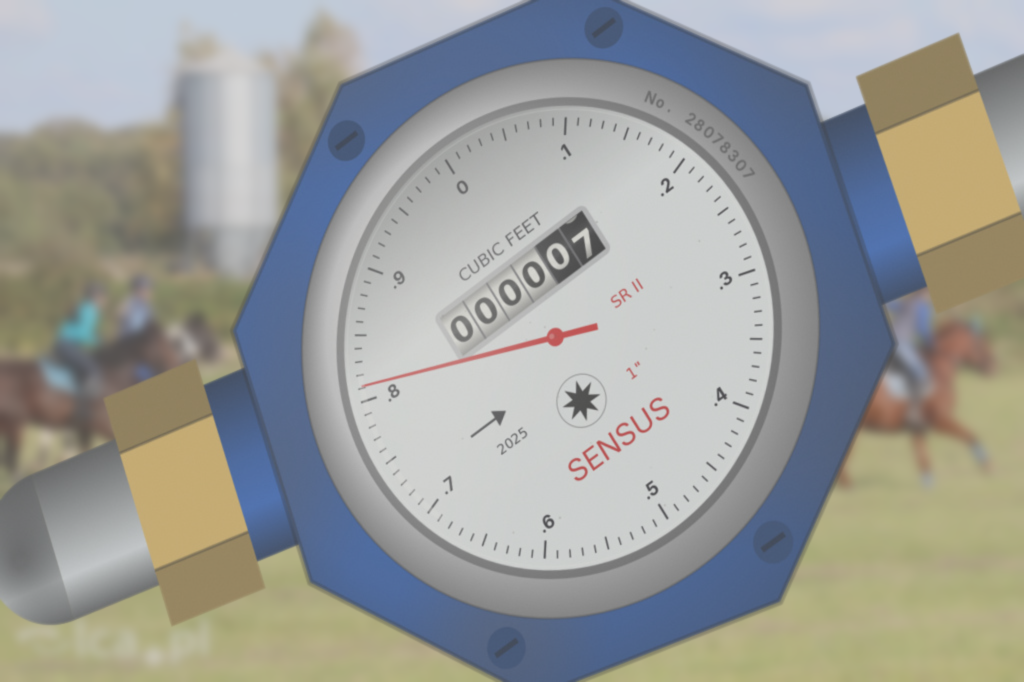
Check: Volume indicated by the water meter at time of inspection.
6.81 ft³
